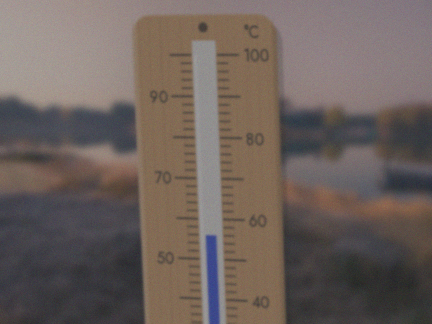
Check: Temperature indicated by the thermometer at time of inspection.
56 °C
